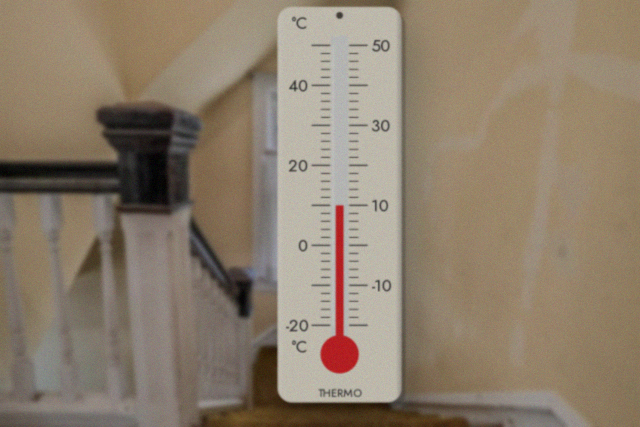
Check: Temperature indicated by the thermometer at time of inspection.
10 °C
